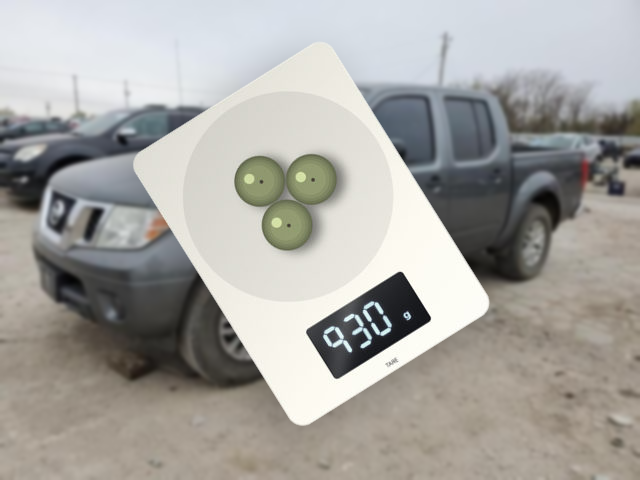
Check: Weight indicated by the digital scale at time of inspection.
930 g
